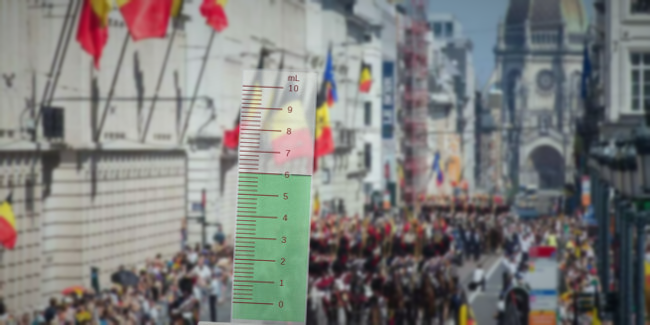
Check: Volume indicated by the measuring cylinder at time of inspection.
6 mL
